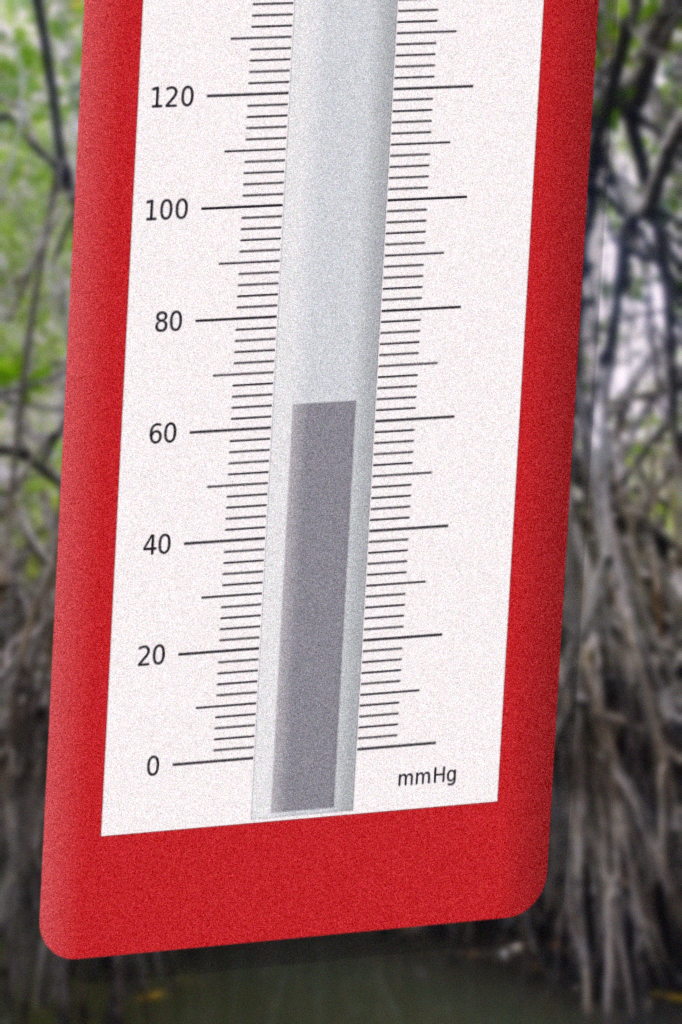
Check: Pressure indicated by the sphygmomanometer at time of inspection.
64 mmHg
